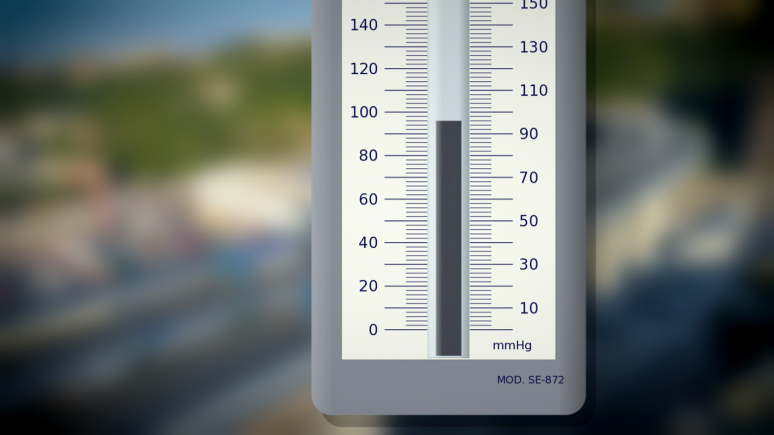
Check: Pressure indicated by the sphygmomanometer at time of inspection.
96 mmHg
